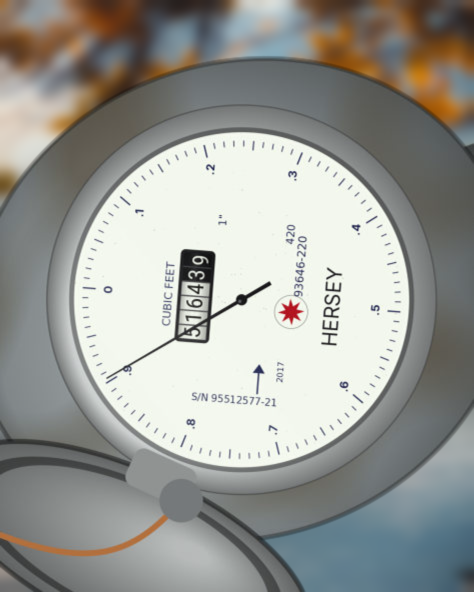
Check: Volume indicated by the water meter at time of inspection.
516438.90 ft³
